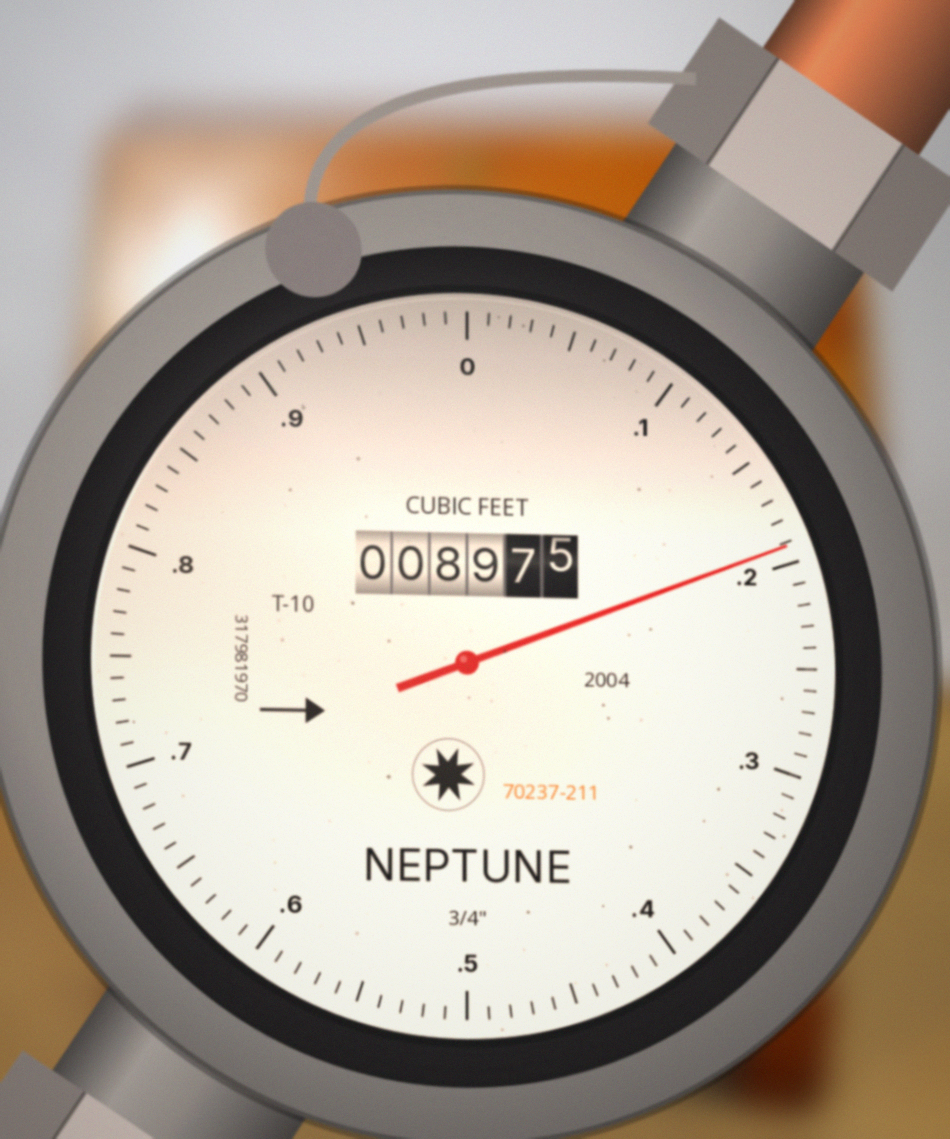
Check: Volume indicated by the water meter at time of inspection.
8975.19 ft³
